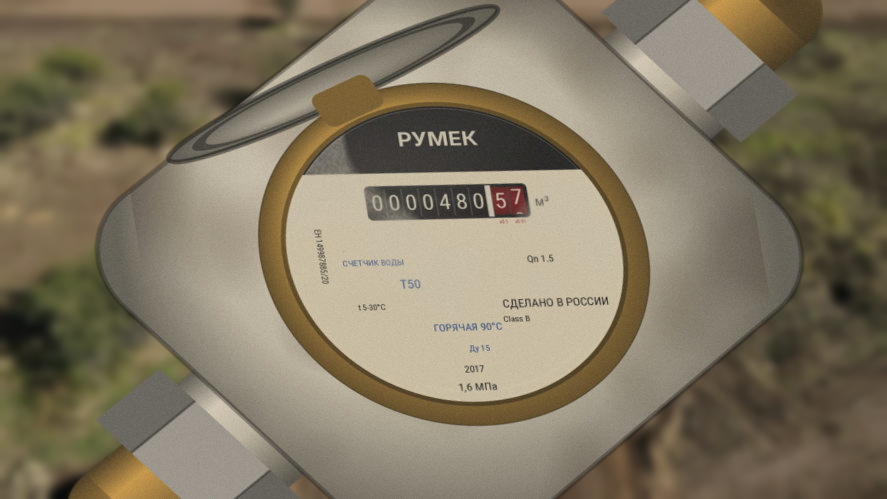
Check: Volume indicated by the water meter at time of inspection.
480.57 m³
